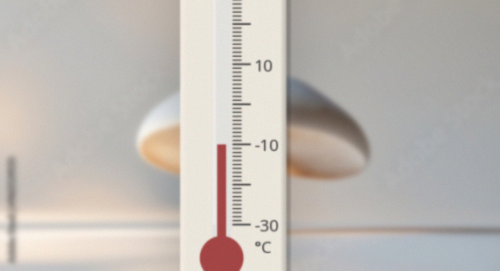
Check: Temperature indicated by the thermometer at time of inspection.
-10 °C
